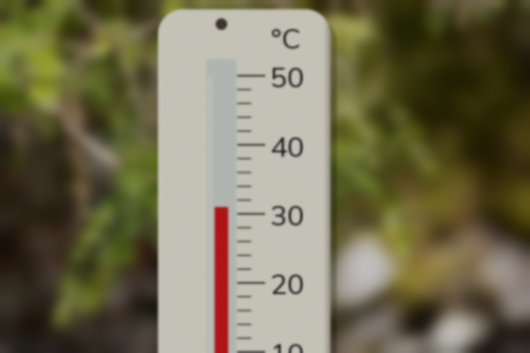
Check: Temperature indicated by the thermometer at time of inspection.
31 °C
